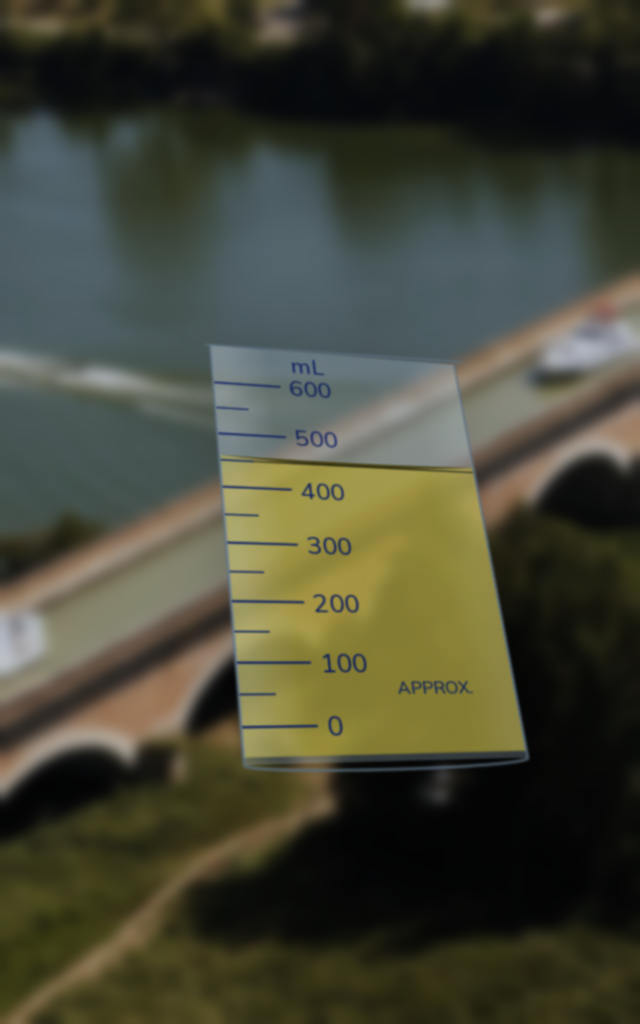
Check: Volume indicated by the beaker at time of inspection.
450 mL
